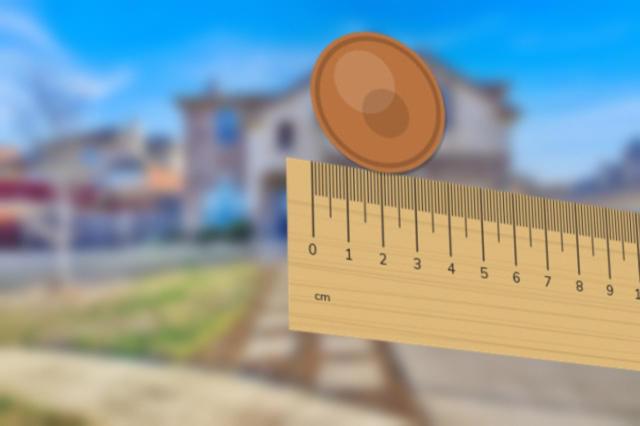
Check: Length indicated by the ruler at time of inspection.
4 cm
